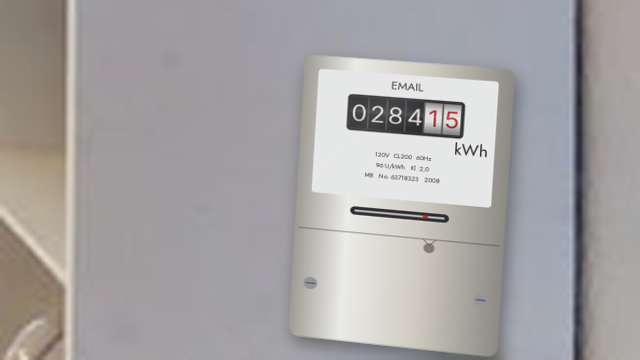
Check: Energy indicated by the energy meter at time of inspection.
284.15 kWh
